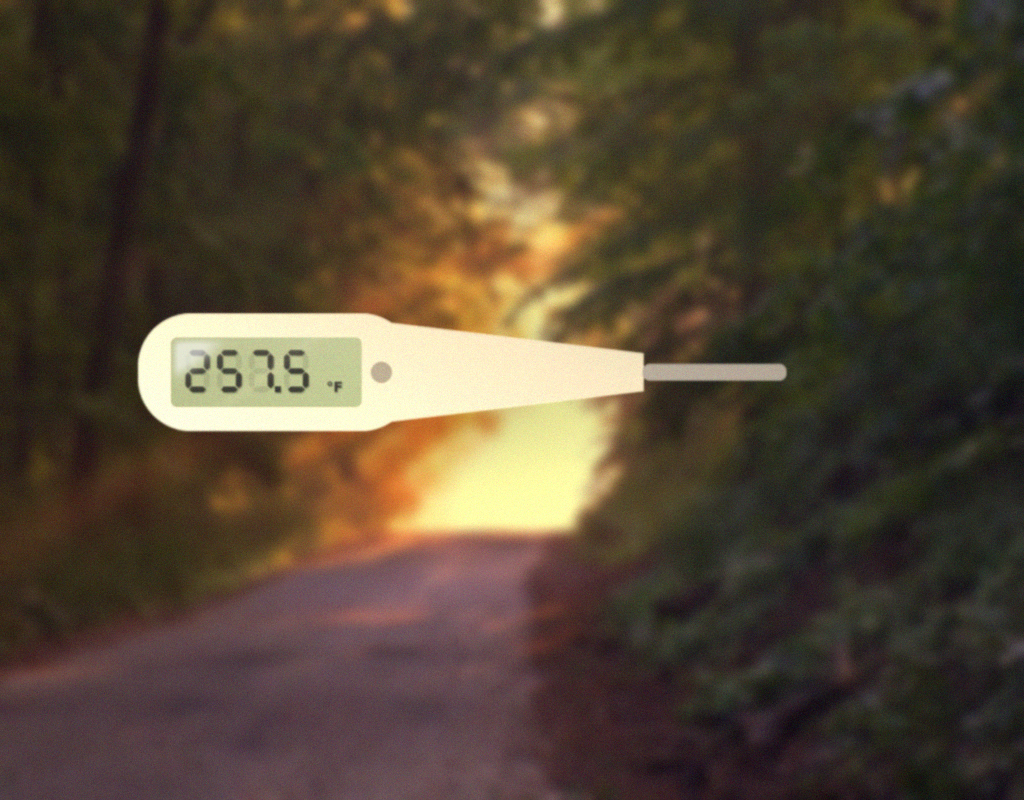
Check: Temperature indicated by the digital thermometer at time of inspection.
257.5 °F
